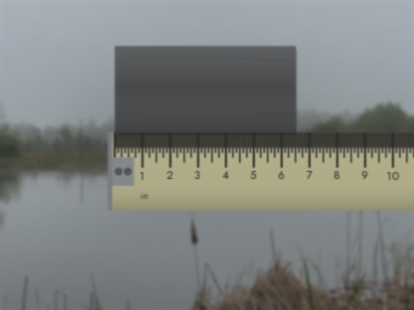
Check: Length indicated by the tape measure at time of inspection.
6.5 in
